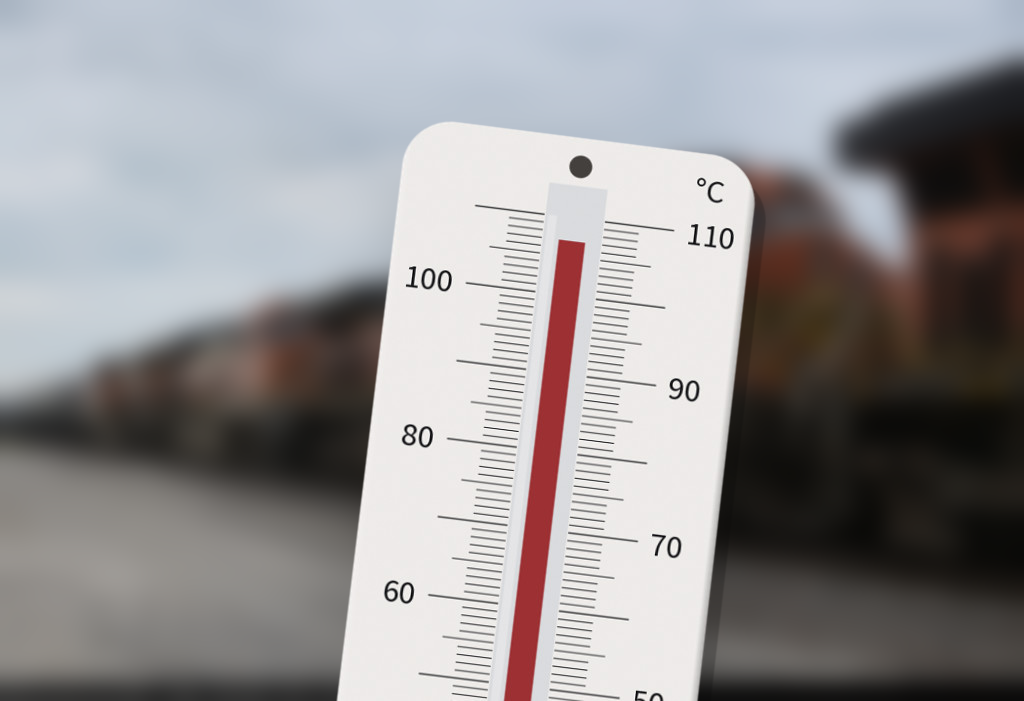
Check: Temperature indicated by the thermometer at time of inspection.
107 °C
